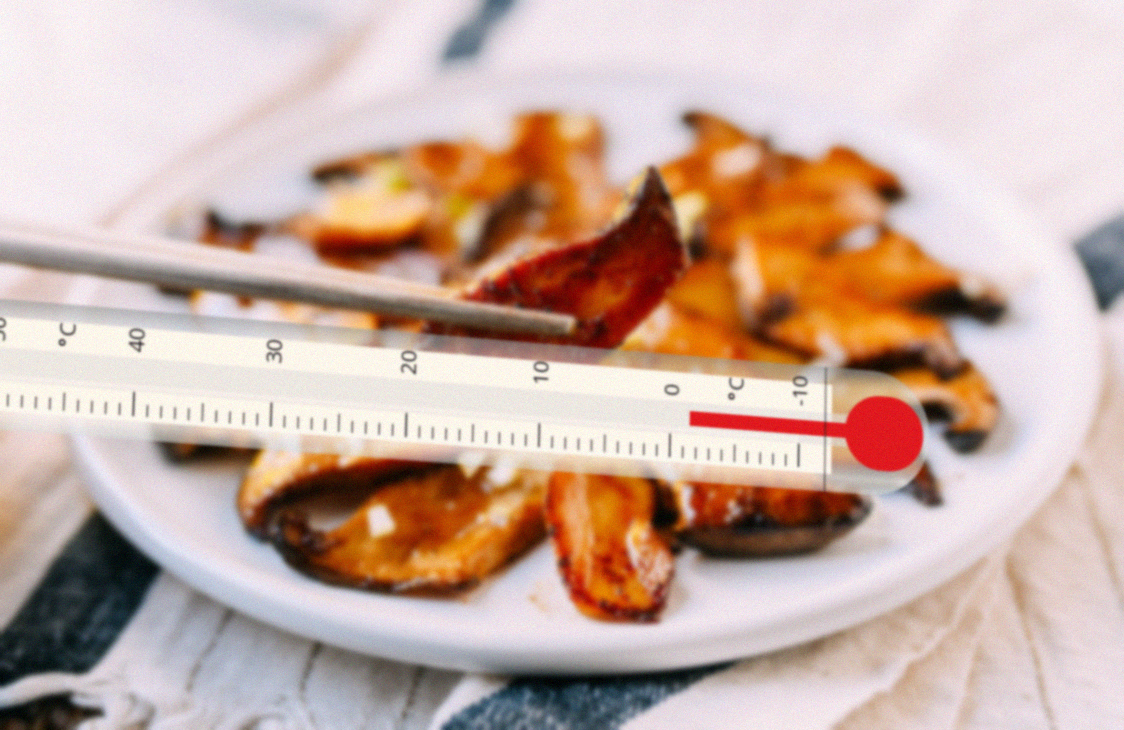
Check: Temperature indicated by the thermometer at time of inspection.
-1.5 °C
